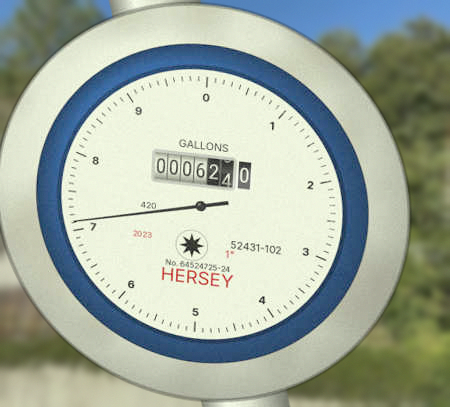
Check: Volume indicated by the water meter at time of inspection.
6237.1 gal
